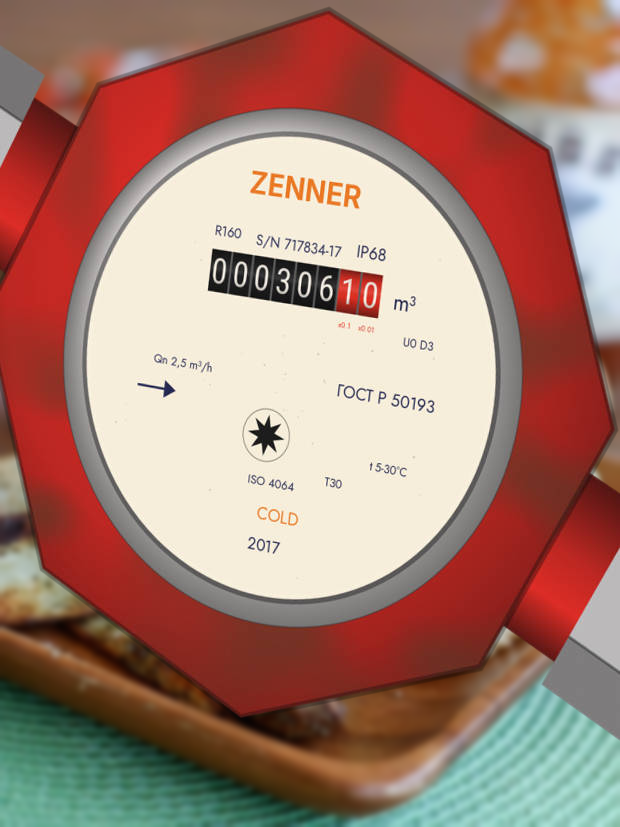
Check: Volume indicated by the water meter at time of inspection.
306.10 m³
